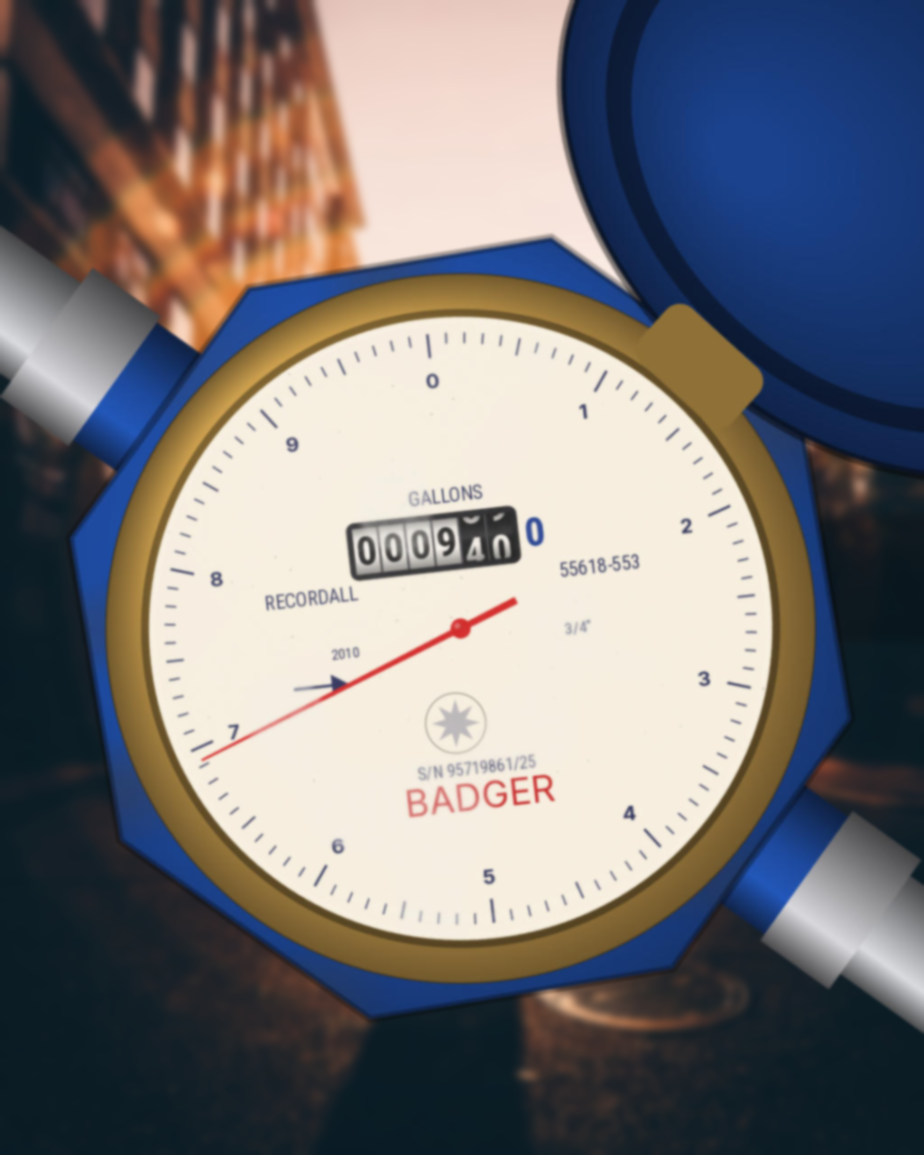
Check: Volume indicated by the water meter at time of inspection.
9396.9 gal
